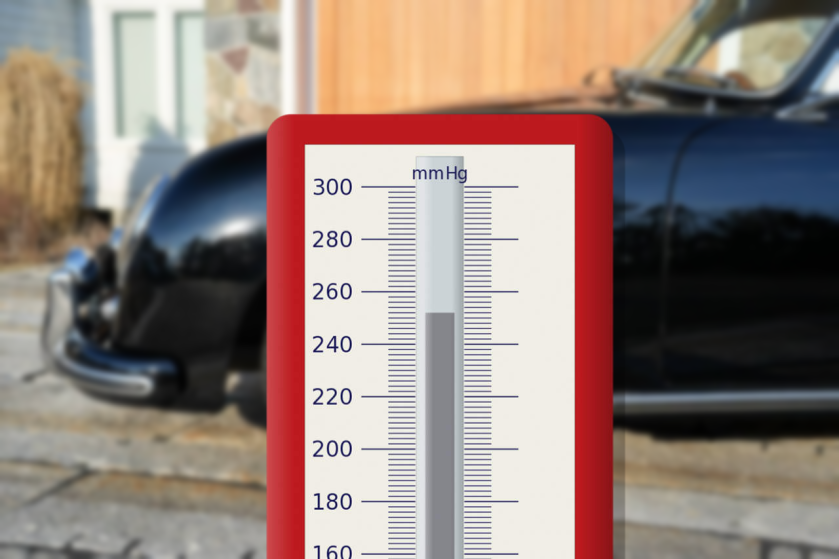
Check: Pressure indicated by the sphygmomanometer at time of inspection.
252 mmHg
